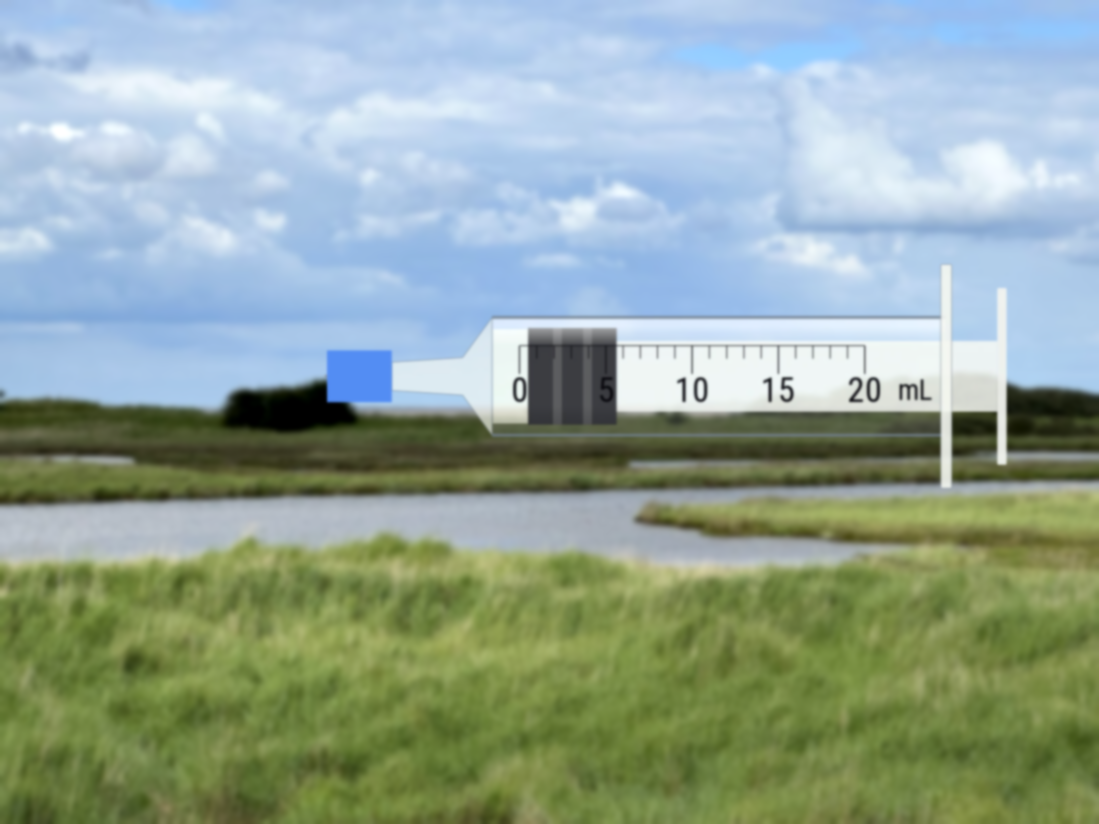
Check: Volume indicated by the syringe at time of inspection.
0.5 mL
